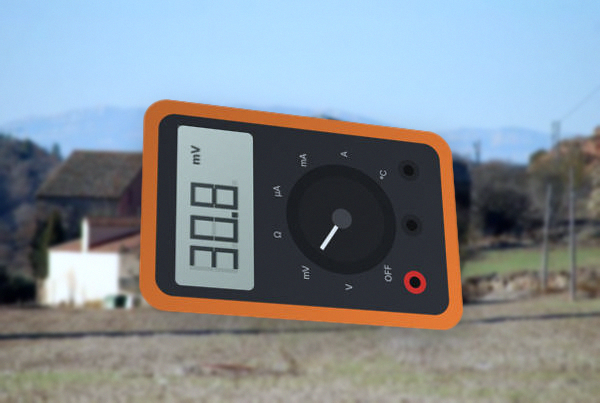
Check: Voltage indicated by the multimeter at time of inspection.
30.8 mV
